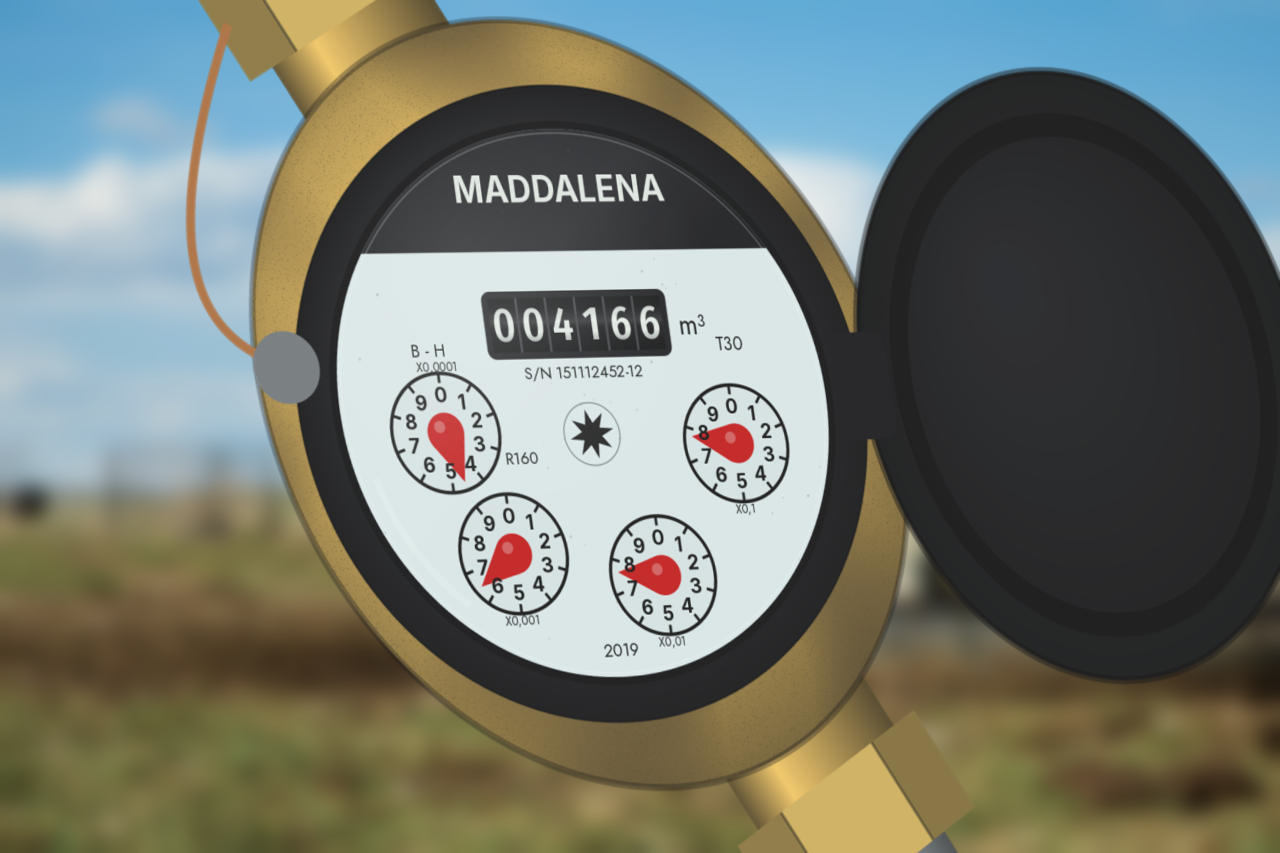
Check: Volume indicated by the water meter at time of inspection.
4166.7764 m³
